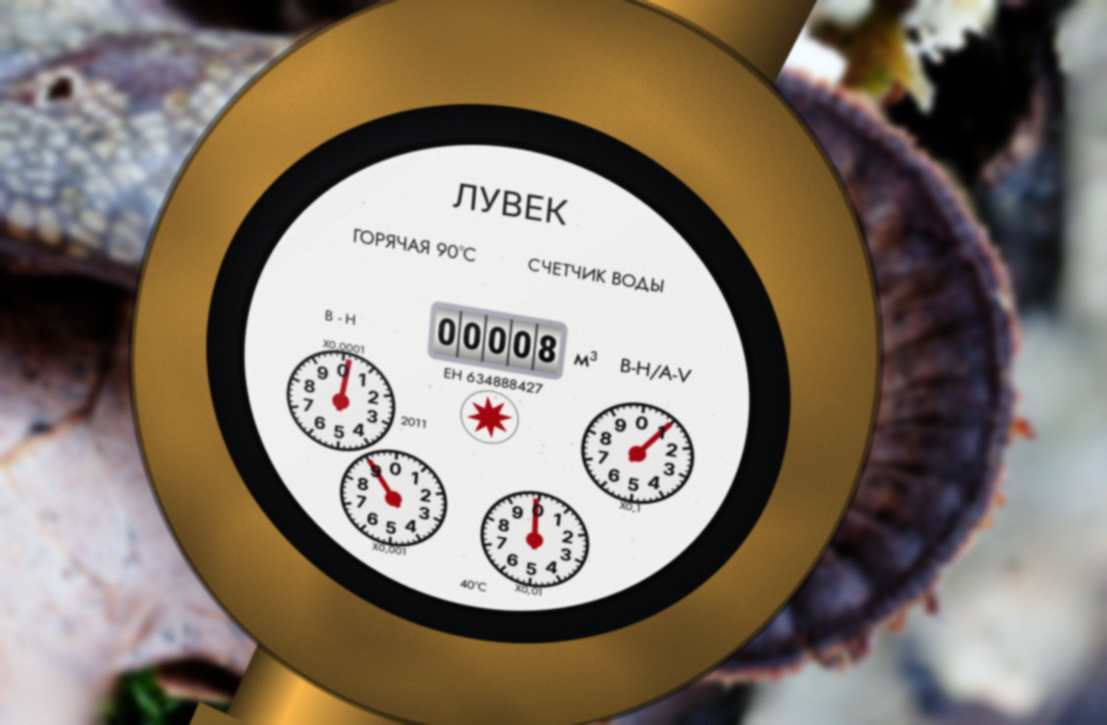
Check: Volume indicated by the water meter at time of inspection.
8.0990 m³
